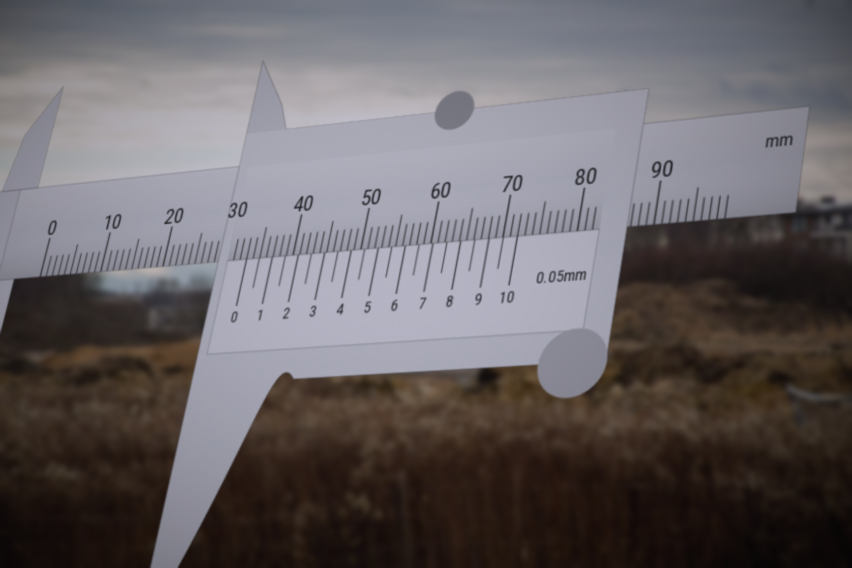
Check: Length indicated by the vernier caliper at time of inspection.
33.0 mm
